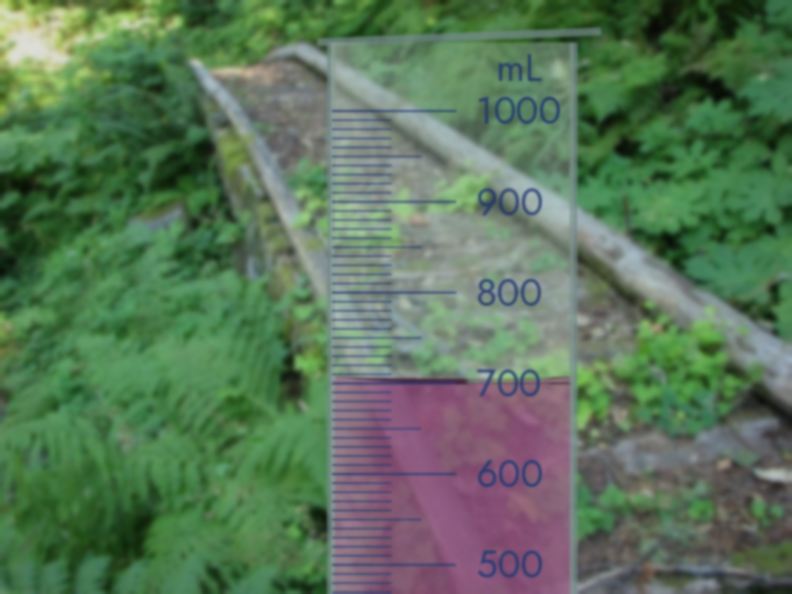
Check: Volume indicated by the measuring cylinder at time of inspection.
700 mL
